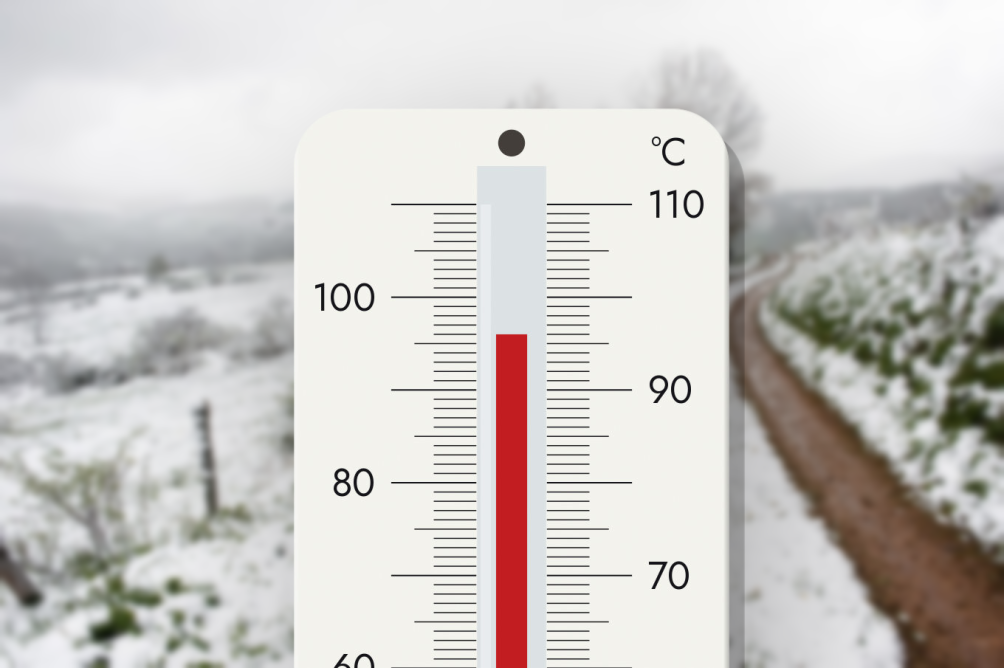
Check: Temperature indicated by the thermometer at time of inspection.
96 °C
